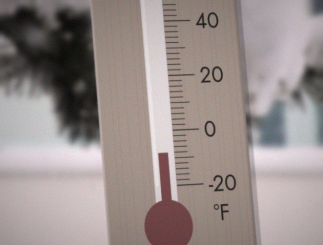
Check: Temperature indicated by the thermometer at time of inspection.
-8 °F
